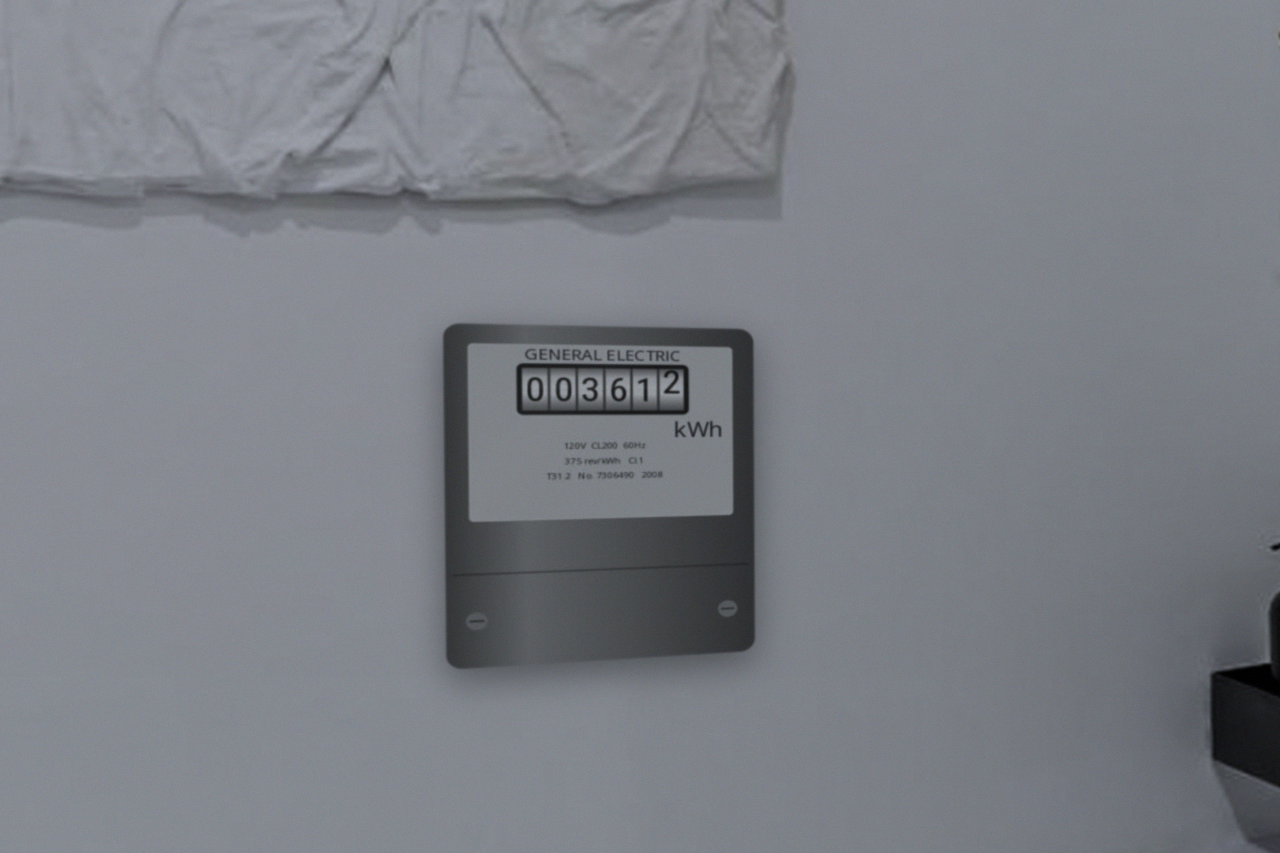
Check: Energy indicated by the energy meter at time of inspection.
3612 kWh
